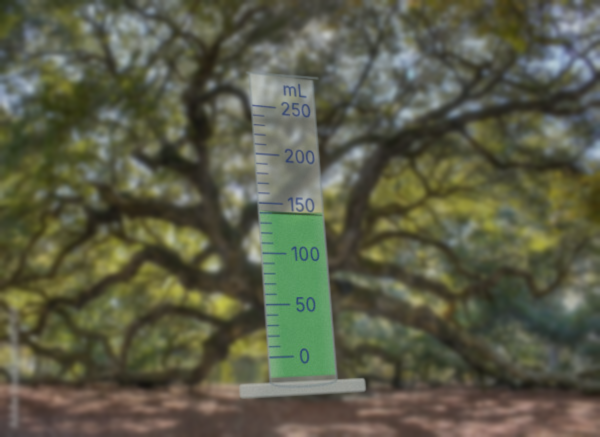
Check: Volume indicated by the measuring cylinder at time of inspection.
140 mL
